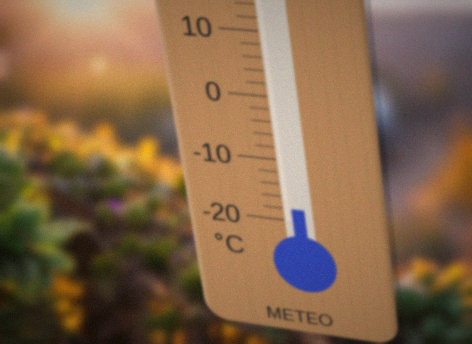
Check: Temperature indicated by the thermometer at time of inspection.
-18 °C
